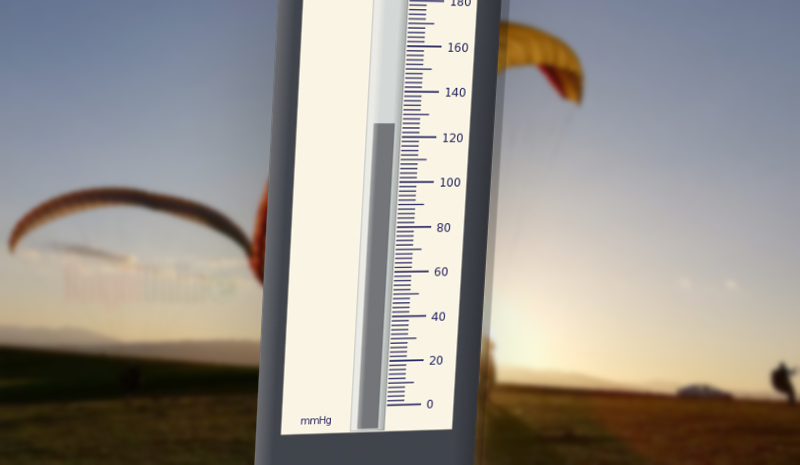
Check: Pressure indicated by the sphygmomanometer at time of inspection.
126 mmHg
